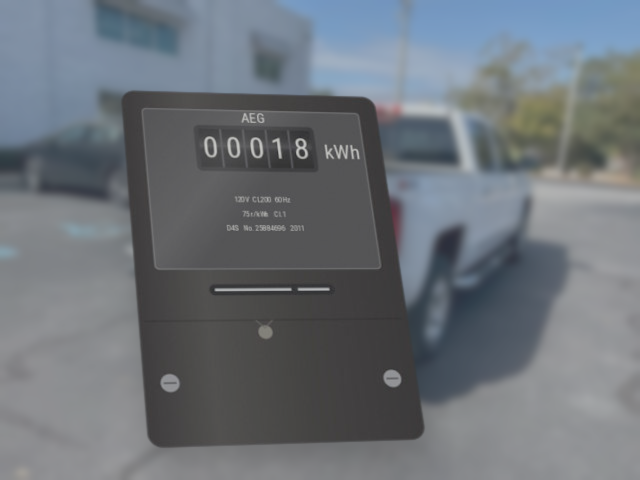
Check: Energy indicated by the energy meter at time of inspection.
18 kWh
